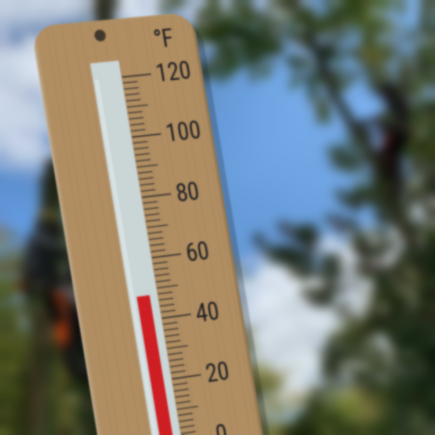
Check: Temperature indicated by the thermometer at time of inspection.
48 °F
